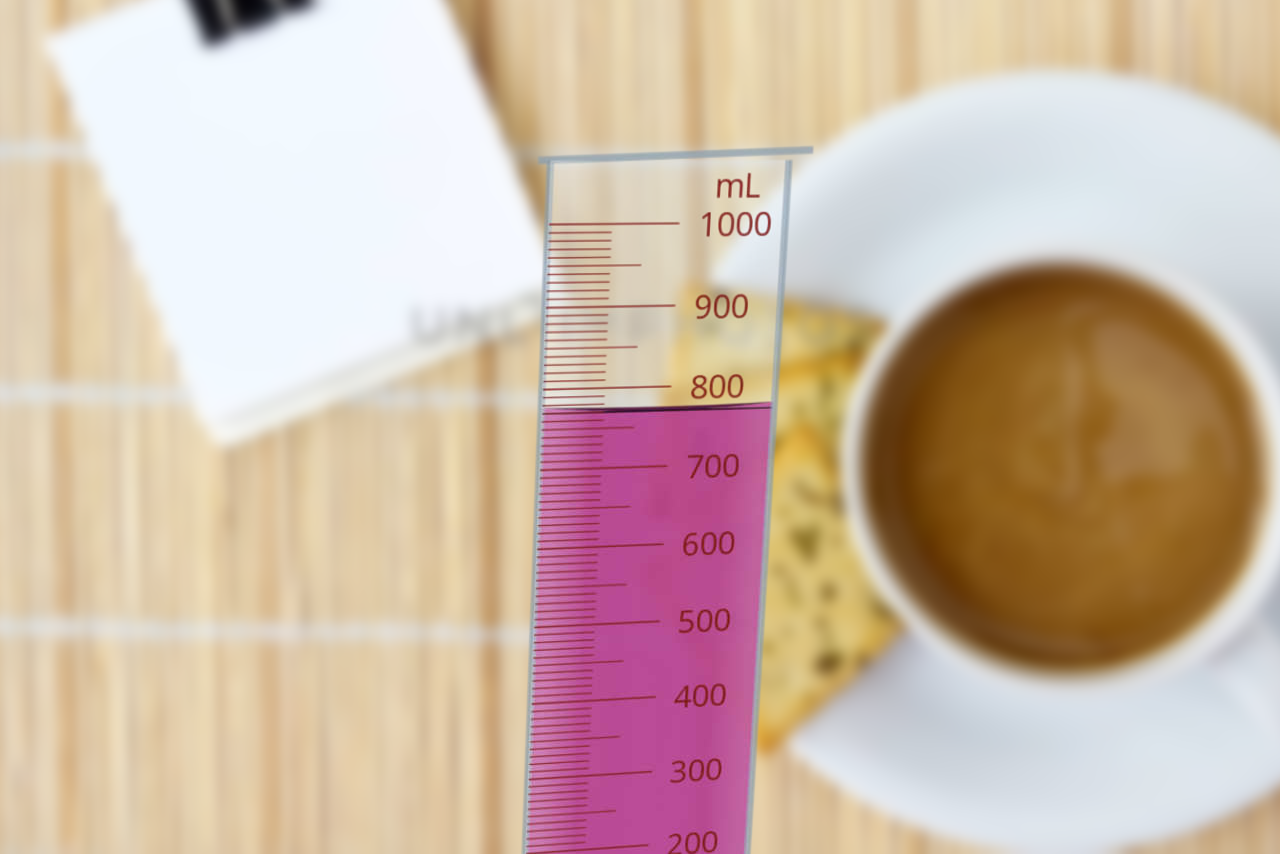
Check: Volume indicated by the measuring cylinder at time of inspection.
770 mL
